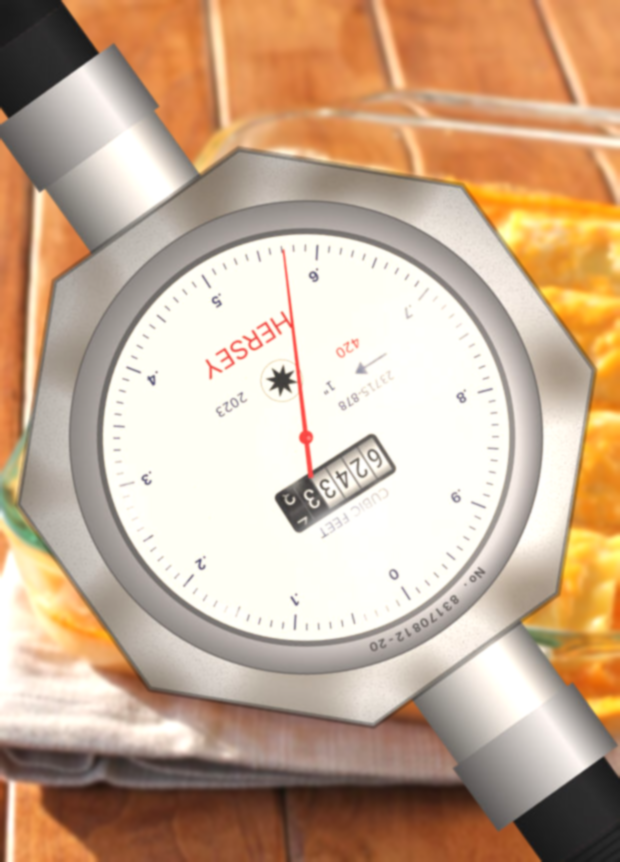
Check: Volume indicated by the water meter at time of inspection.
624332.57 ft³
